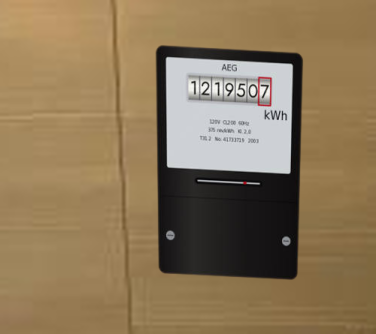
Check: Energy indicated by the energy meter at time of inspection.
121950.7 kWh
